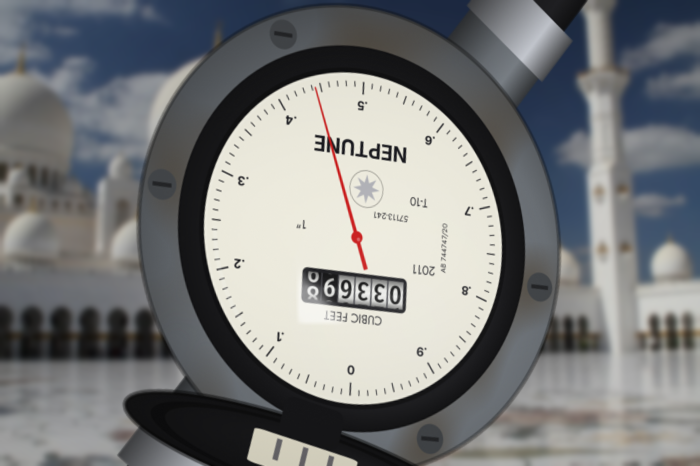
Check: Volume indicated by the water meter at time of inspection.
33698.44 ft³
